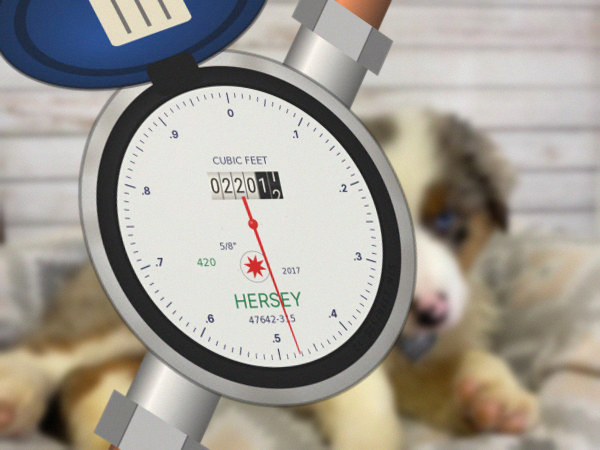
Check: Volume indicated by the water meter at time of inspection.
22011.47 ft³
